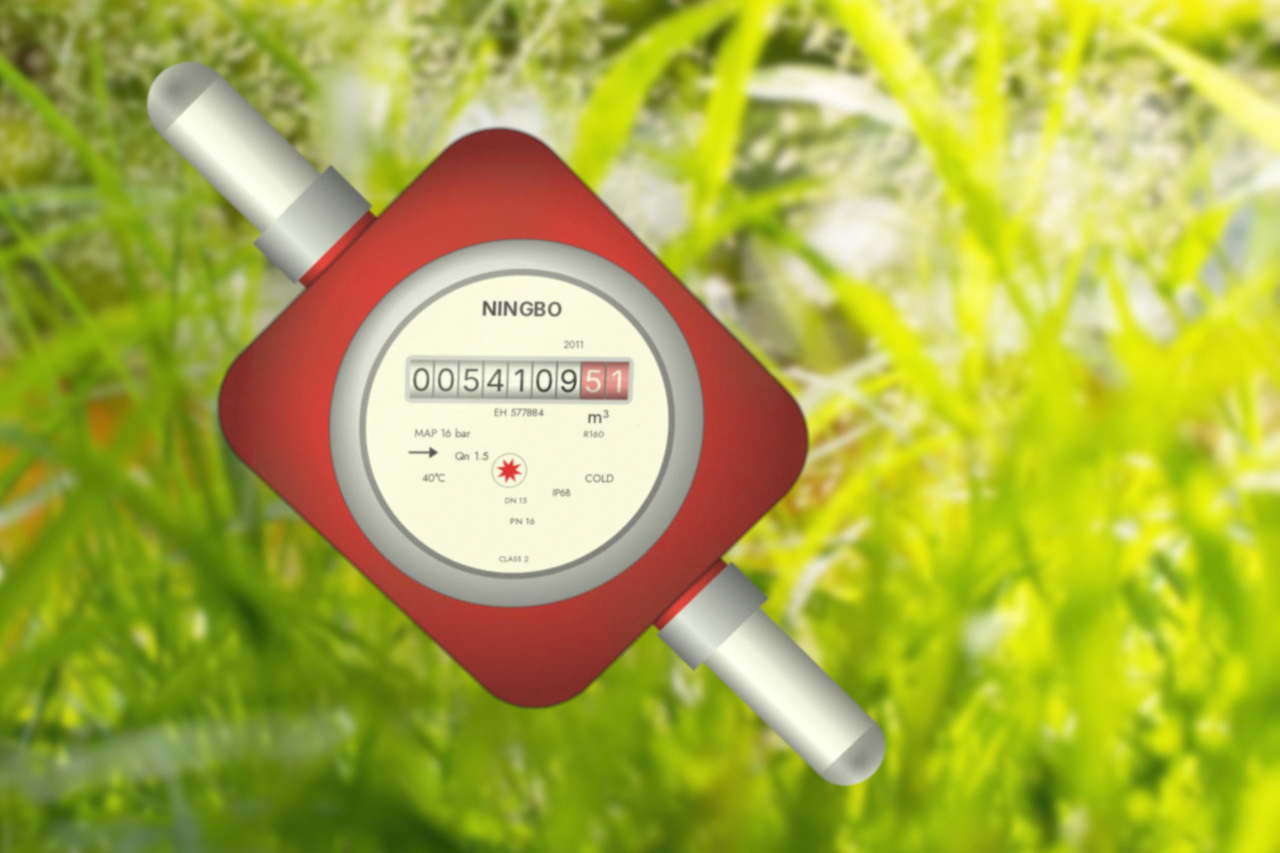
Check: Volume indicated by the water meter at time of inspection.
54109.51 m³
